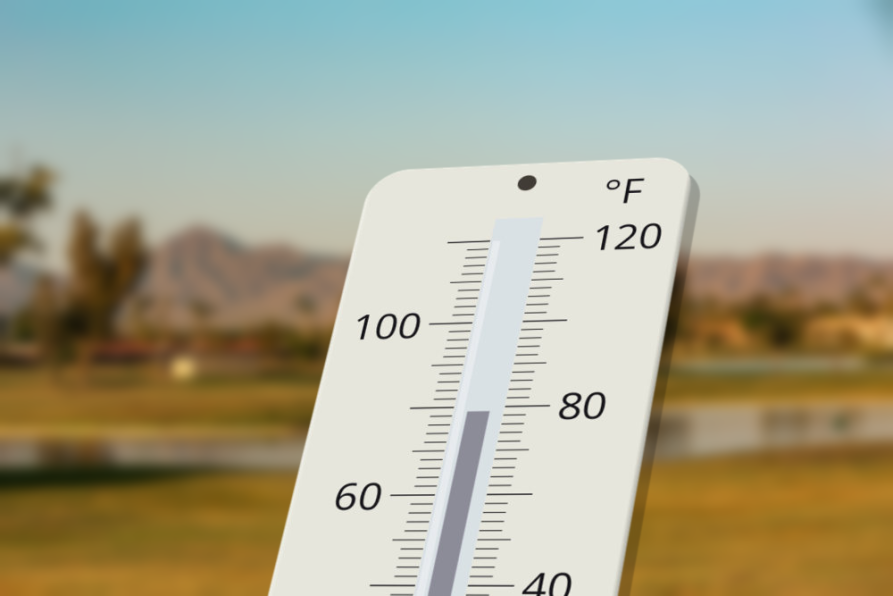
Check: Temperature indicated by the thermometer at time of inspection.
79 °F
